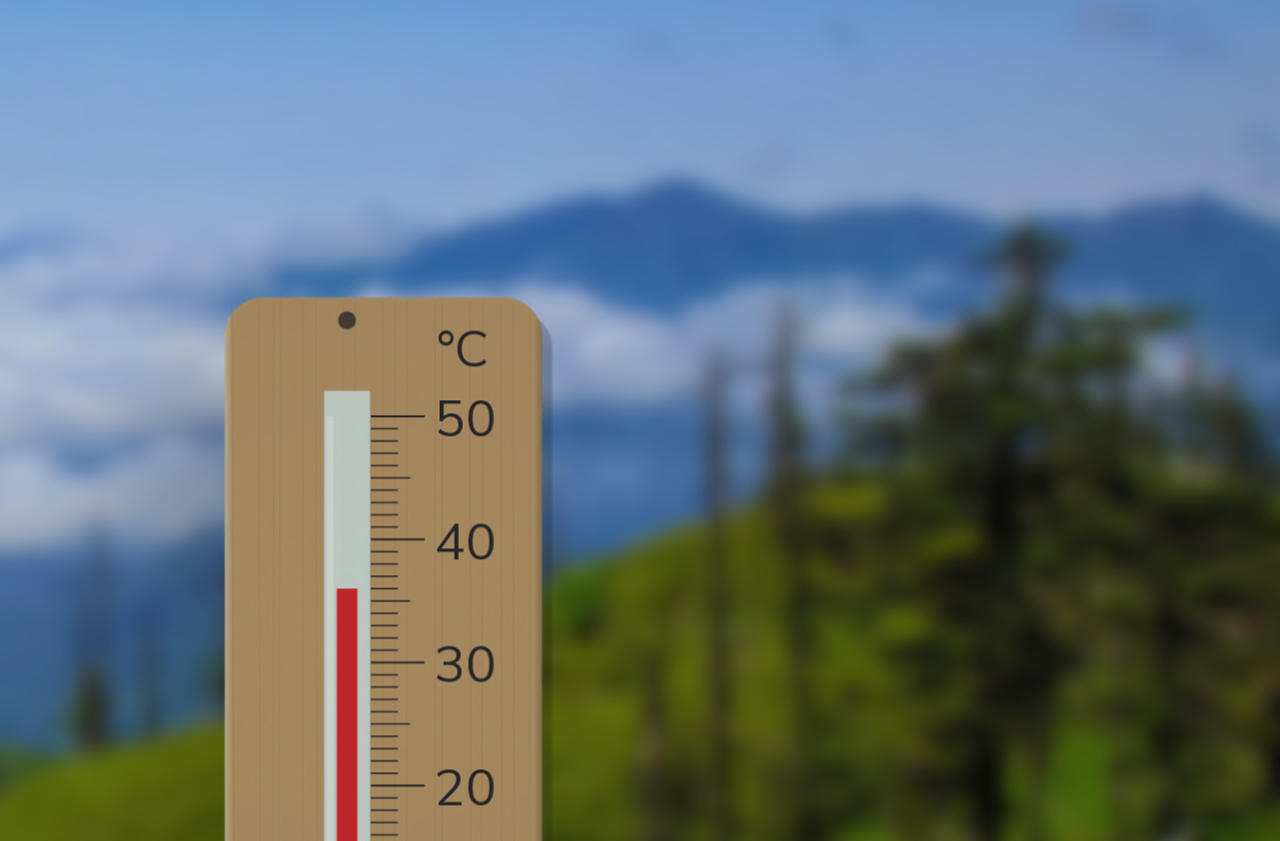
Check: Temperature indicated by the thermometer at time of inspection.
36 °C
